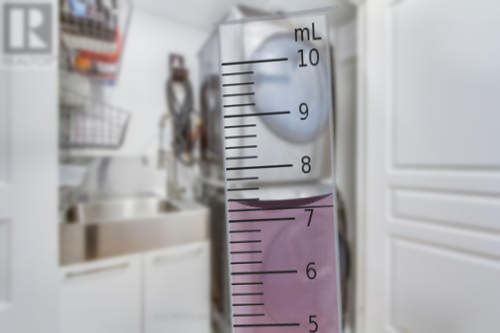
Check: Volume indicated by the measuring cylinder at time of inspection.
7.2 mL
